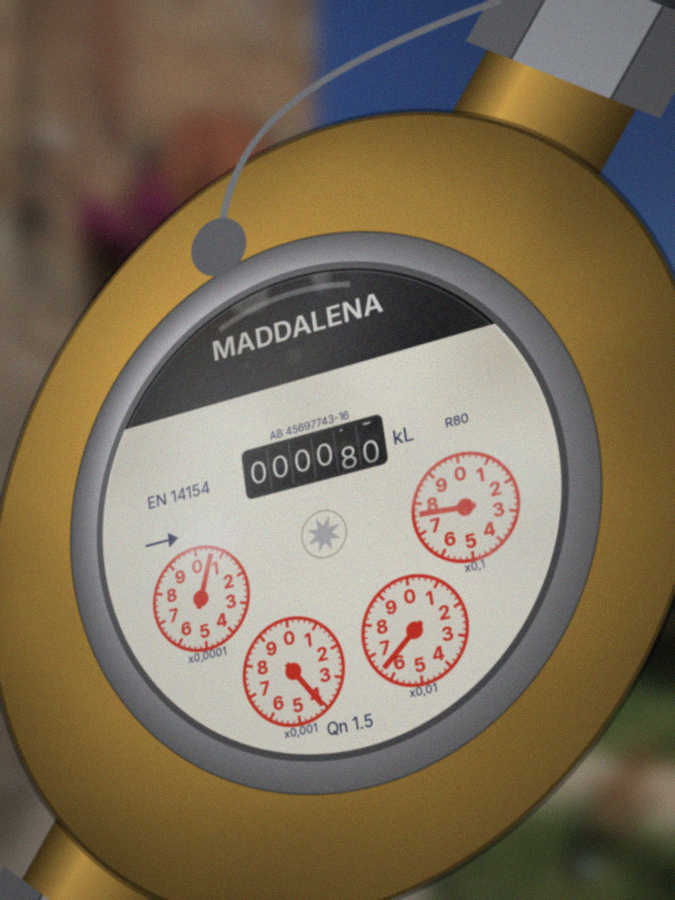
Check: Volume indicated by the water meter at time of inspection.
79.7640 kL
